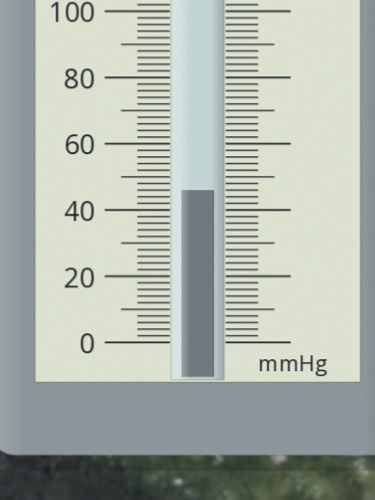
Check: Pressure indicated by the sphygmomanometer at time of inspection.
46 mmHg
